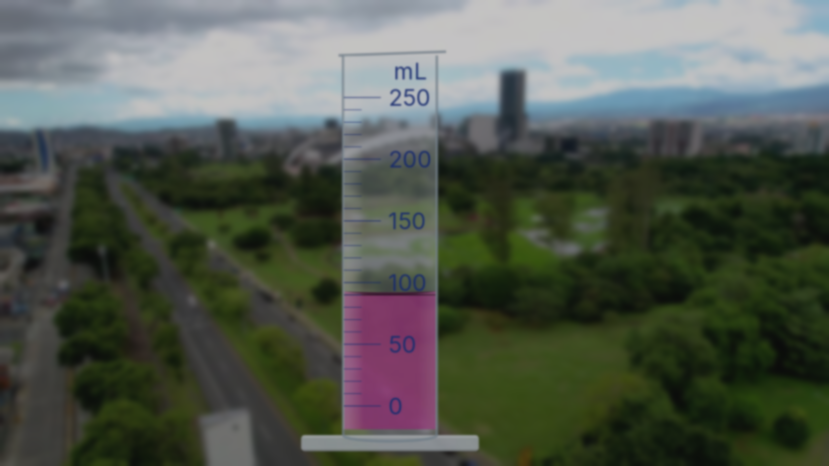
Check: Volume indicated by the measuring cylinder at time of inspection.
90 mL
